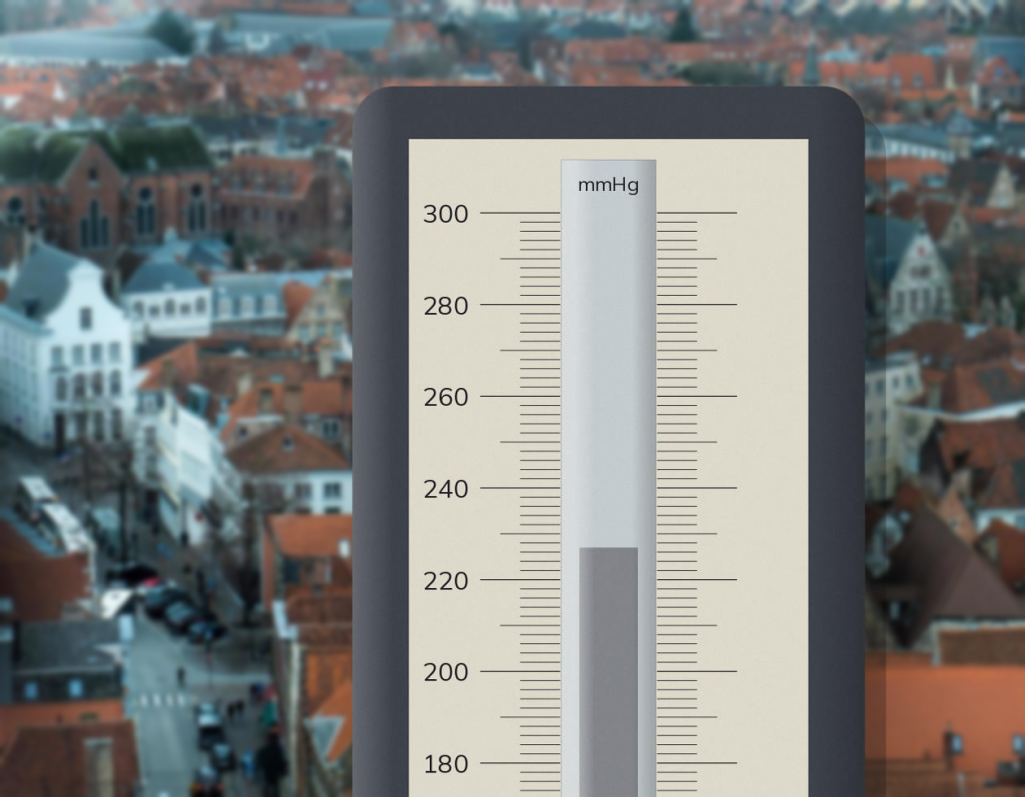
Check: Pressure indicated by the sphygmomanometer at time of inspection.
227 mmHg
